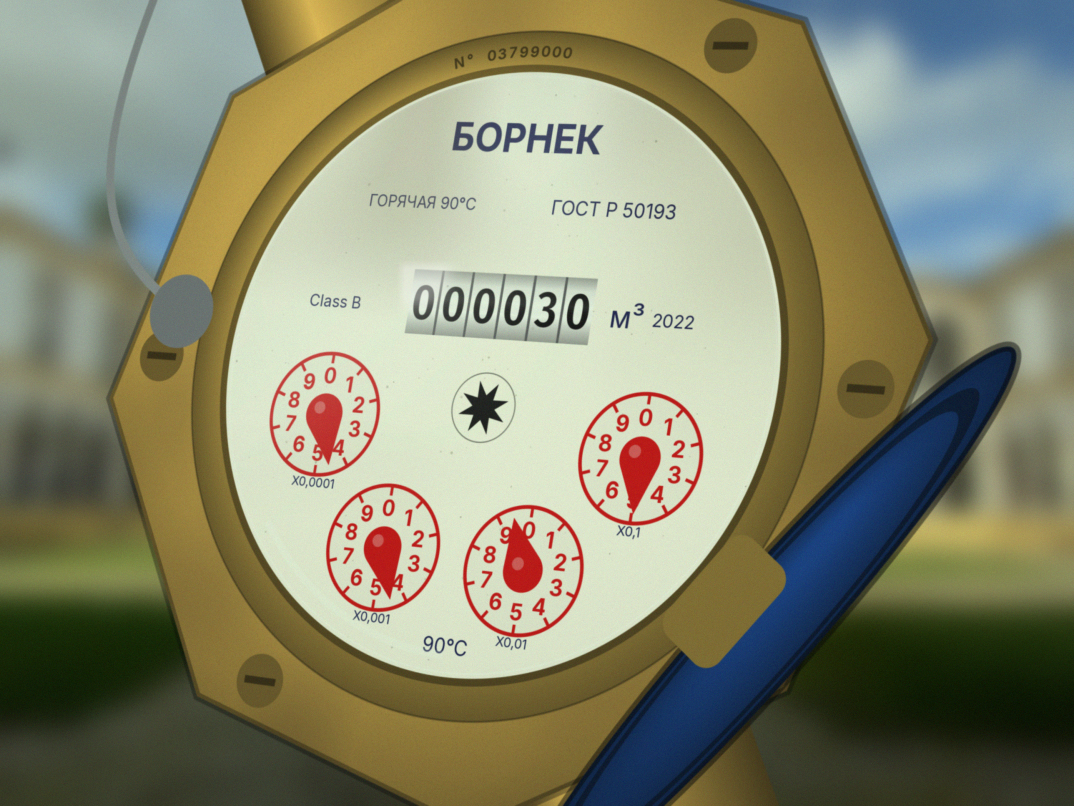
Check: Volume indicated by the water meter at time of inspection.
30.4944 m³
